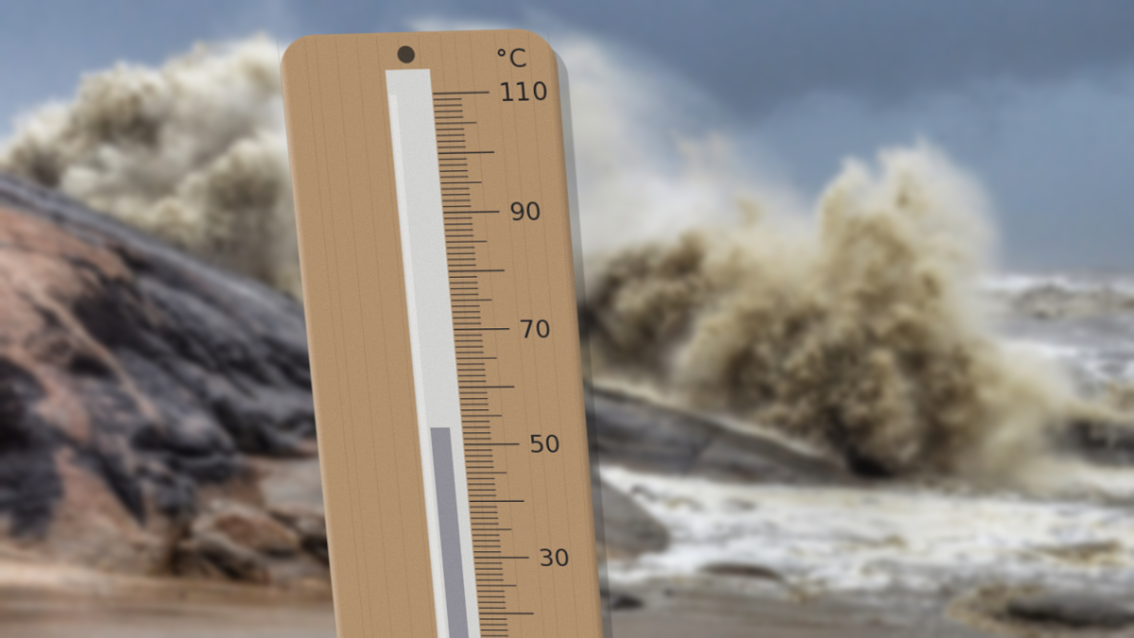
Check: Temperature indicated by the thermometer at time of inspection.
53 °C
